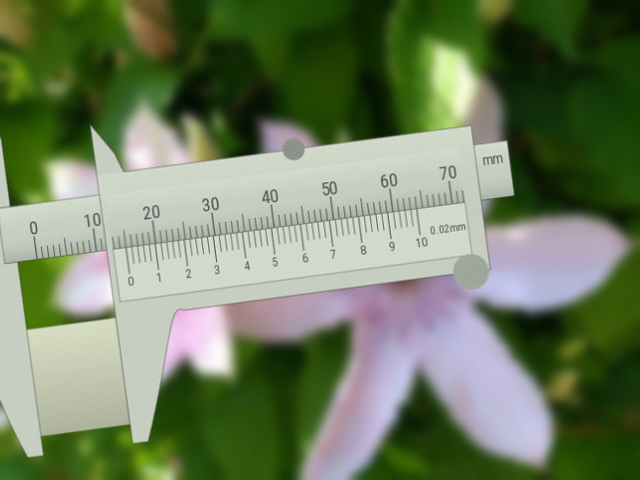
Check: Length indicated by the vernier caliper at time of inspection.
15.0 mm
